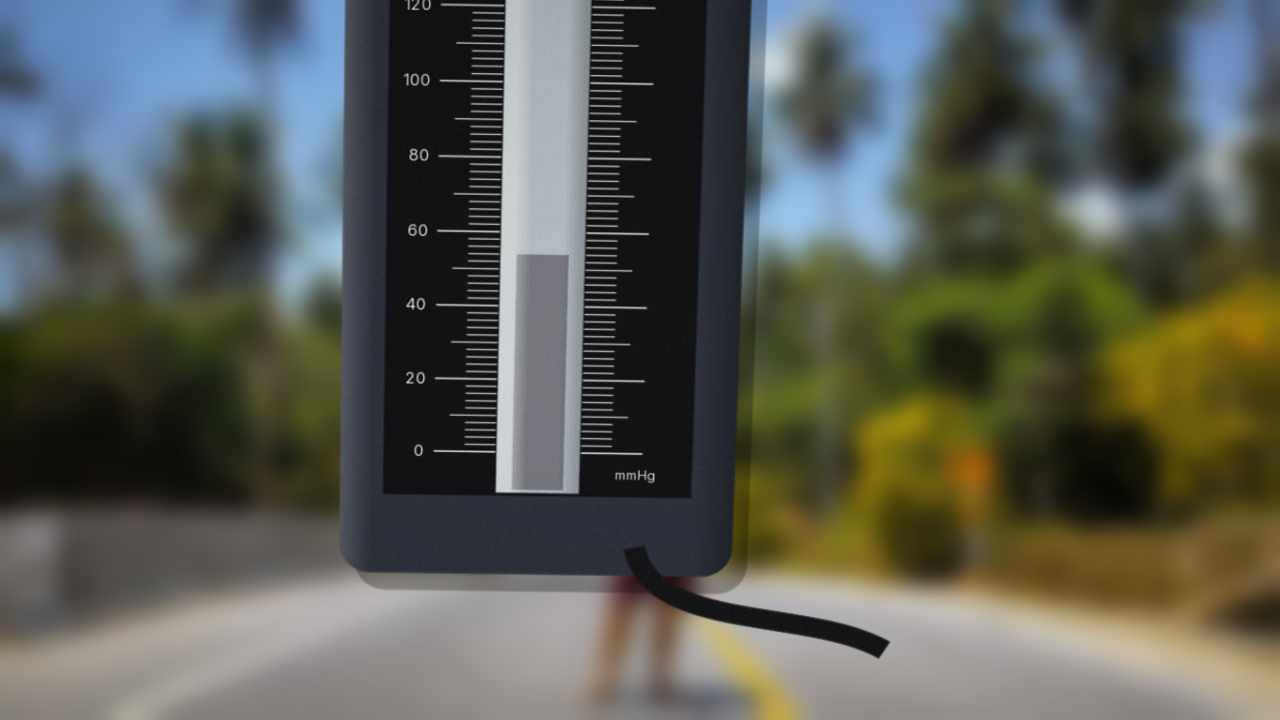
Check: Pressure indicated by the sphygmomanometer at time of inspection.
54 mmHg
